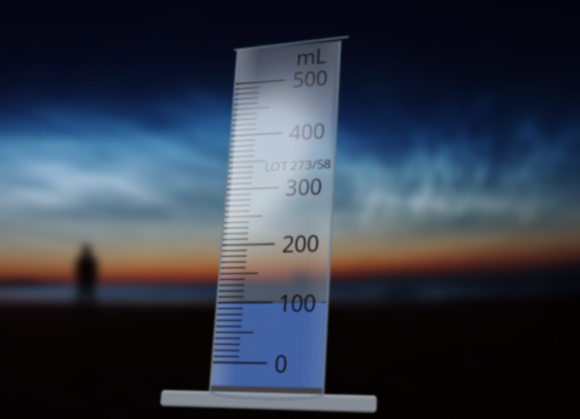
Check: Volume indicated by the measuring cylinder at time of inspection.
100 mL
